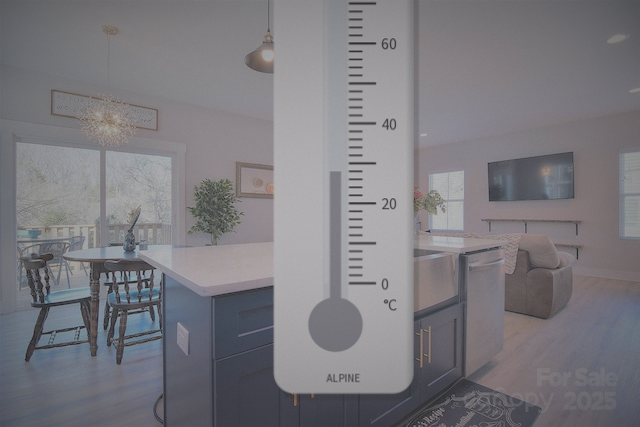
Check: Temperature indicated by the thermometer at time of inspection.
28 °C
